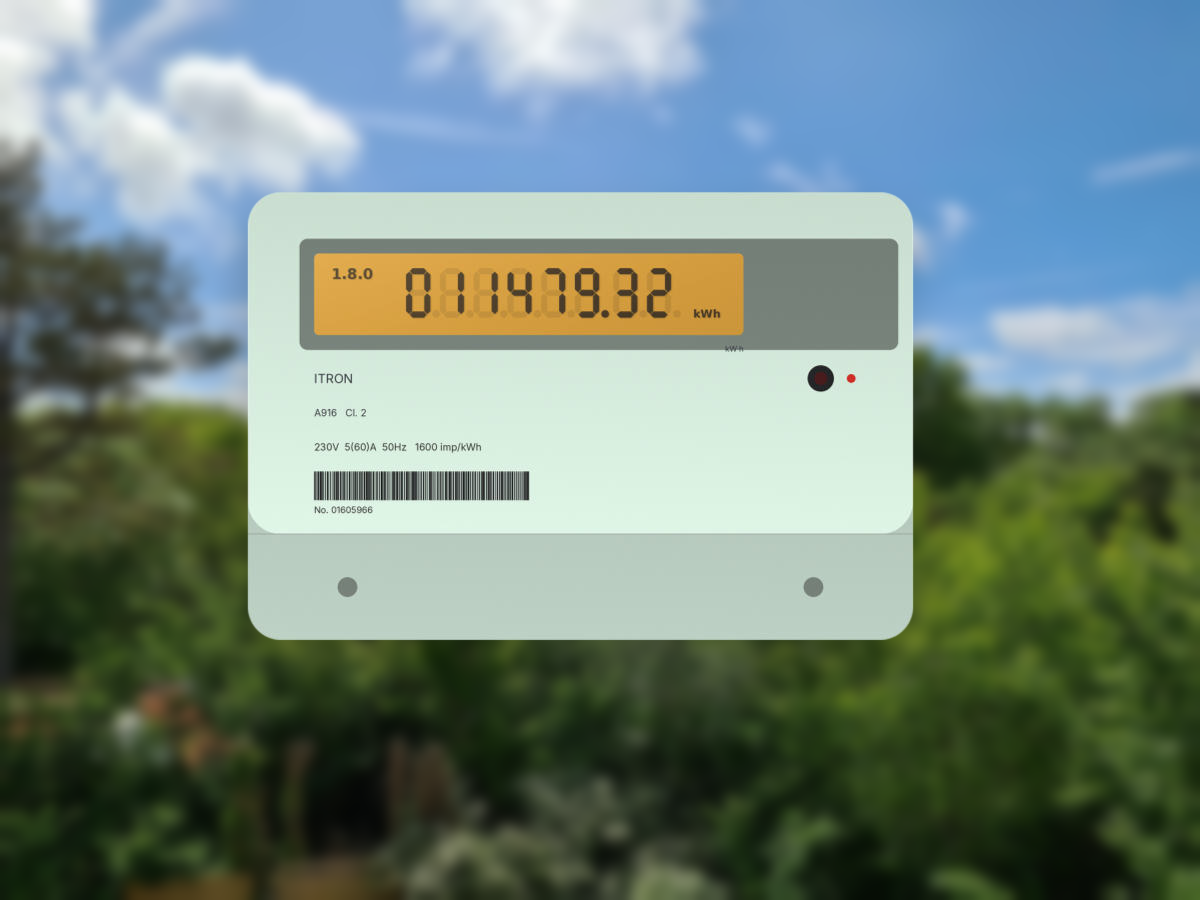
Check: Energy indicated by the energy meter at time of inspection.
11479.32 kWh
